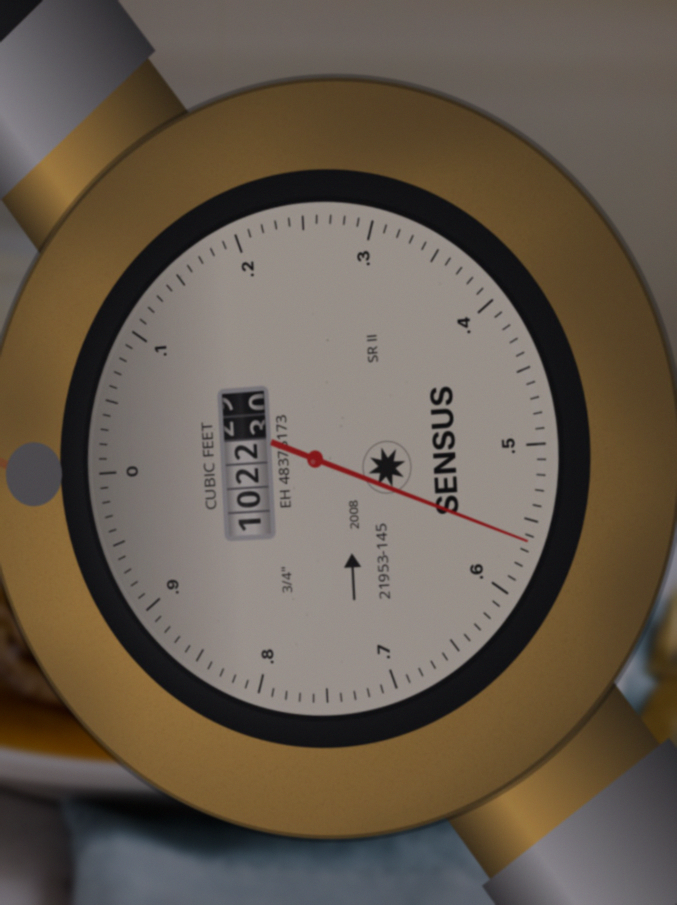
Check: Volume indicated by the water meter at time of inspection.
102229.56 ft³
